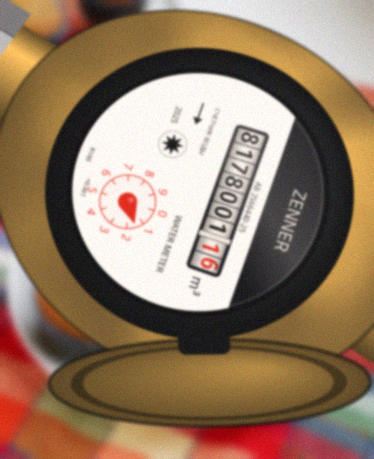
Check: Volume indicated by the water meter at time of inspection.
8178001.161 m³
